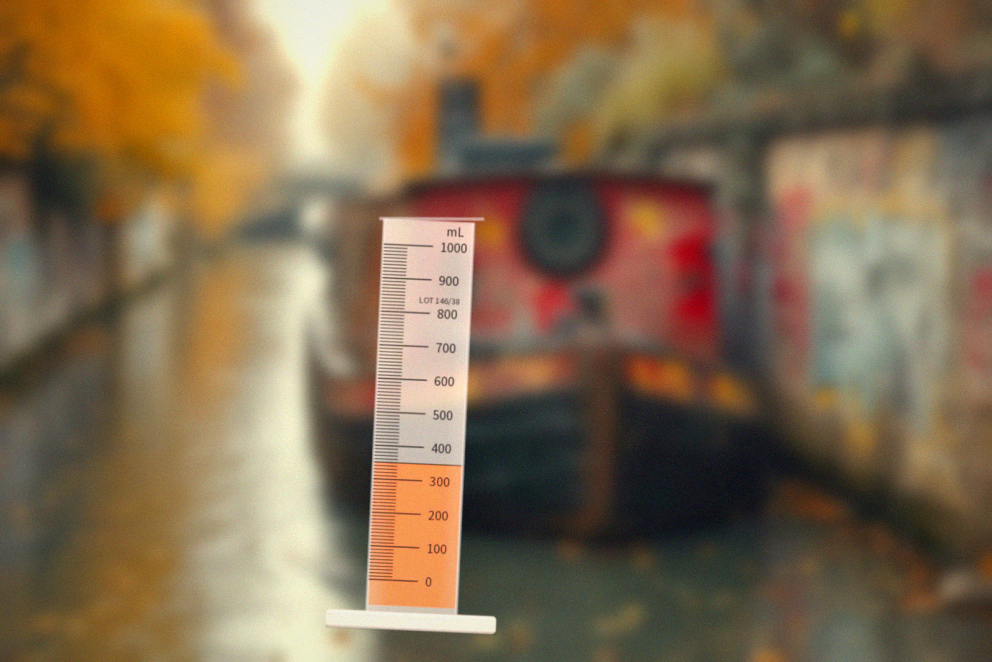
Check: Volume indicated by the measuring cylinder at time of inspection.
350 mL
